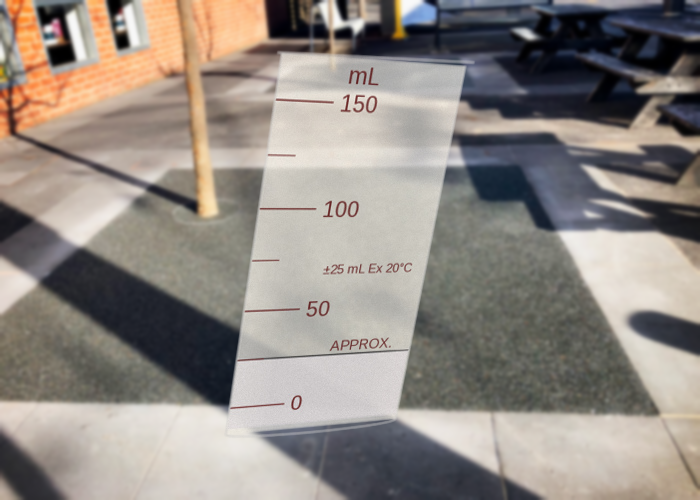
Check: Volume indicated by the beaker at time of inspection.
25 mL
